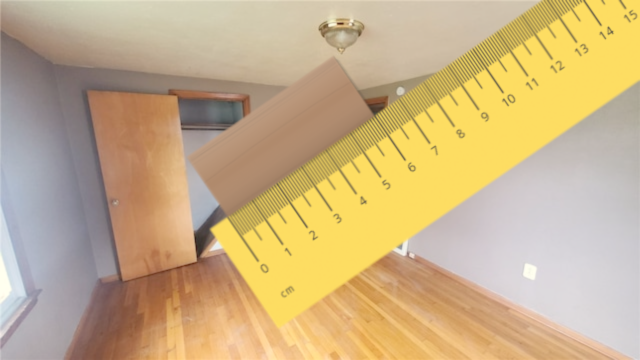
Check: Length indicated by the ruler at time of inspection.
6 cm
